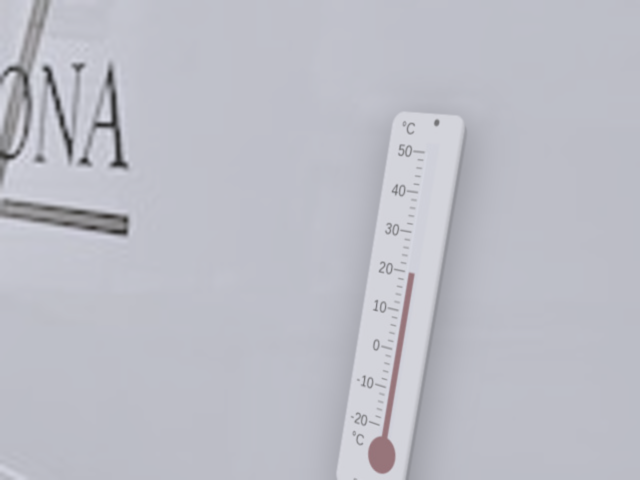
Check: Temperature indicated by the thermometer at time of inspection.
20 °C
